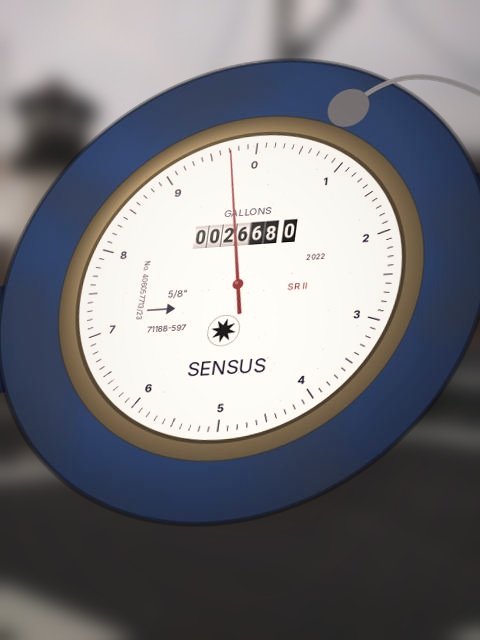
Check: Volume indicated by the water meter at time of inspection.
26679.7 gal
